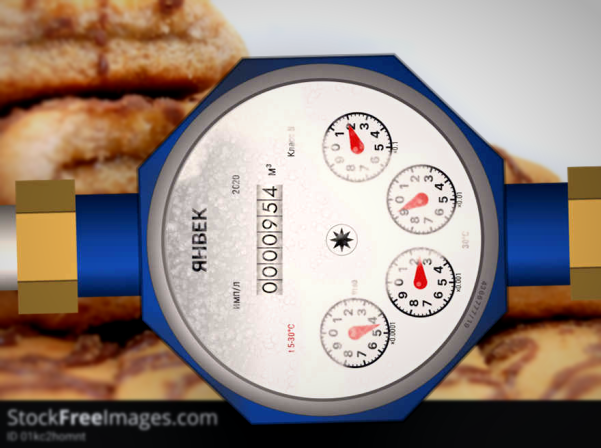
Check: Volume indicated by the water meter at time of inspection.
954.1924 m³
